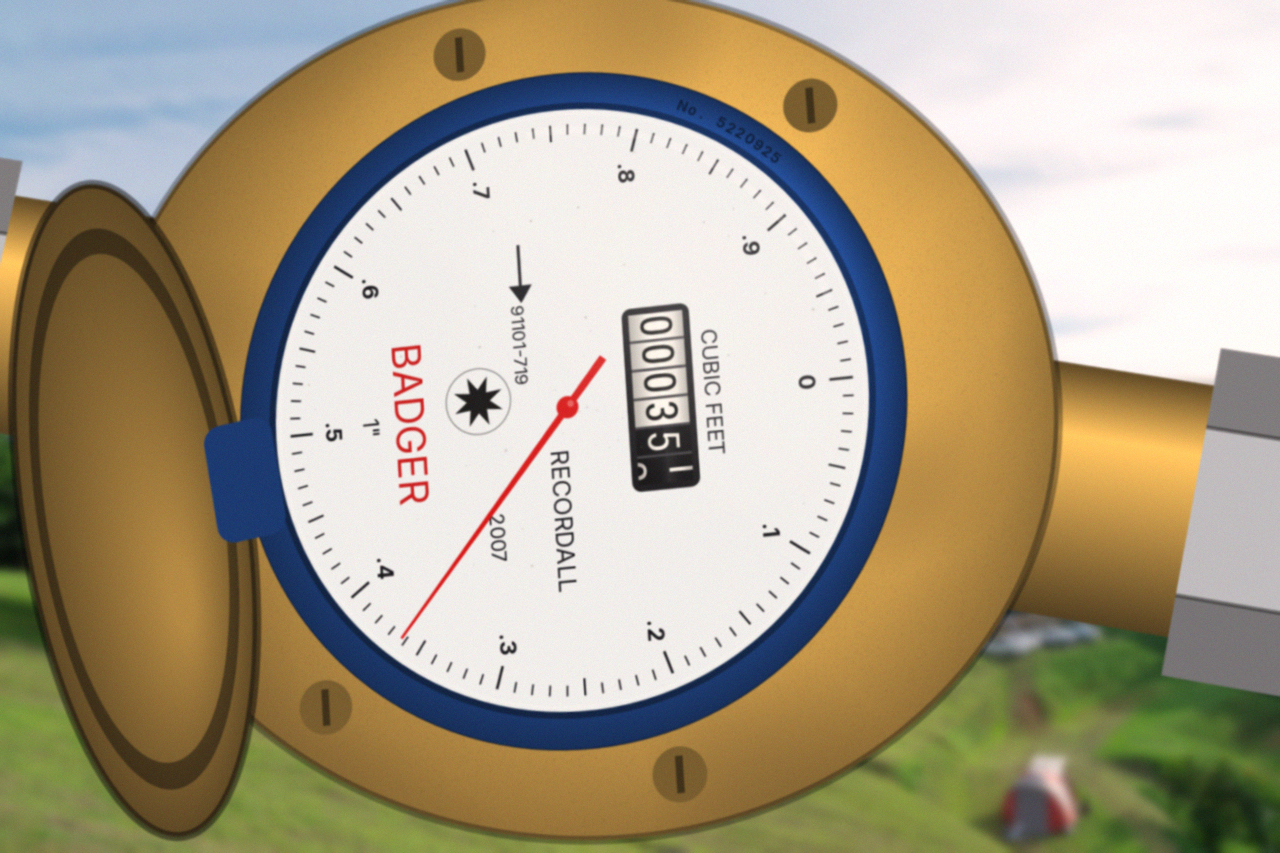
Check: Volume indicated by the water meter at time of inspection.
351.36 ft³
